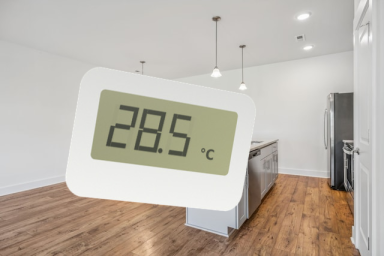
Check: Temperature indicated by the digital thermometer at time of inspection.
28.5 °C
